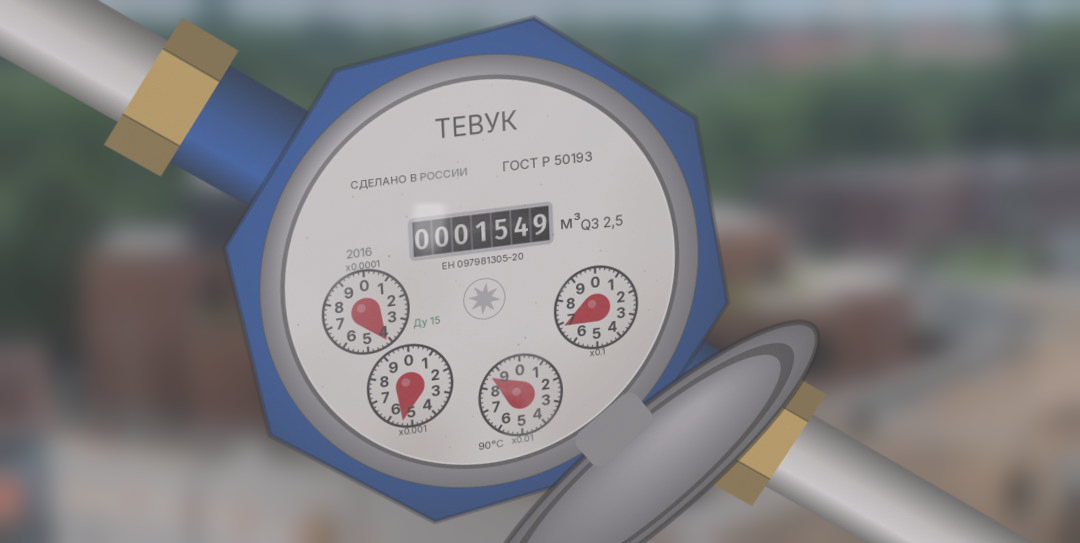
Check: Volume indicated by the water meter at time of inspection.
1549.6854 m³
